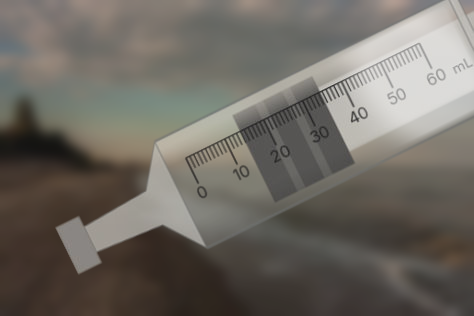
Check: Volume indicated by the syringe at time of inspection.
14 mL
